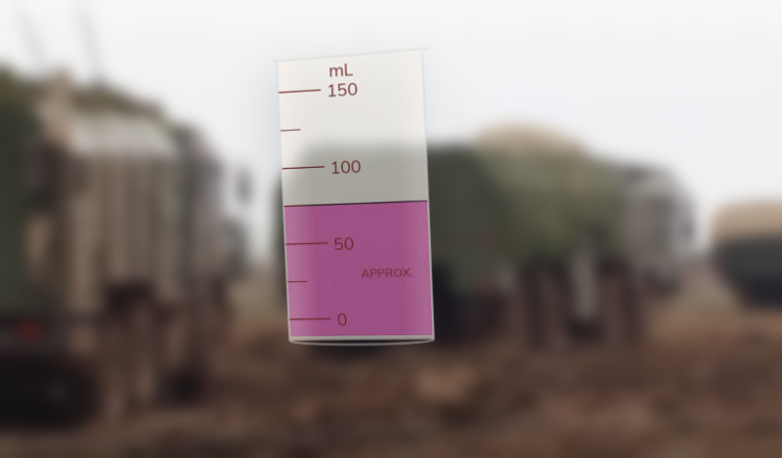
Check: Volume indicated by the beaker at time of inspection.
75 mL
